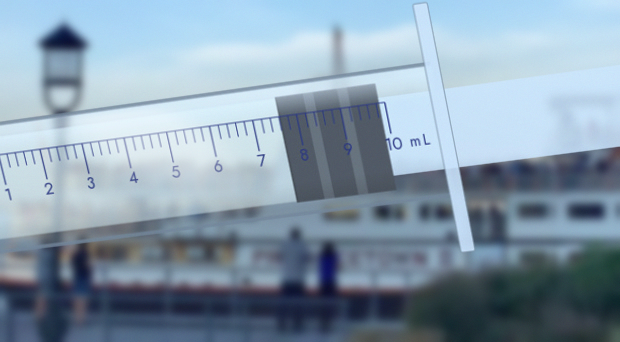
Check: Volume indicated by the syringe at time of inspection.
7.6 mL
